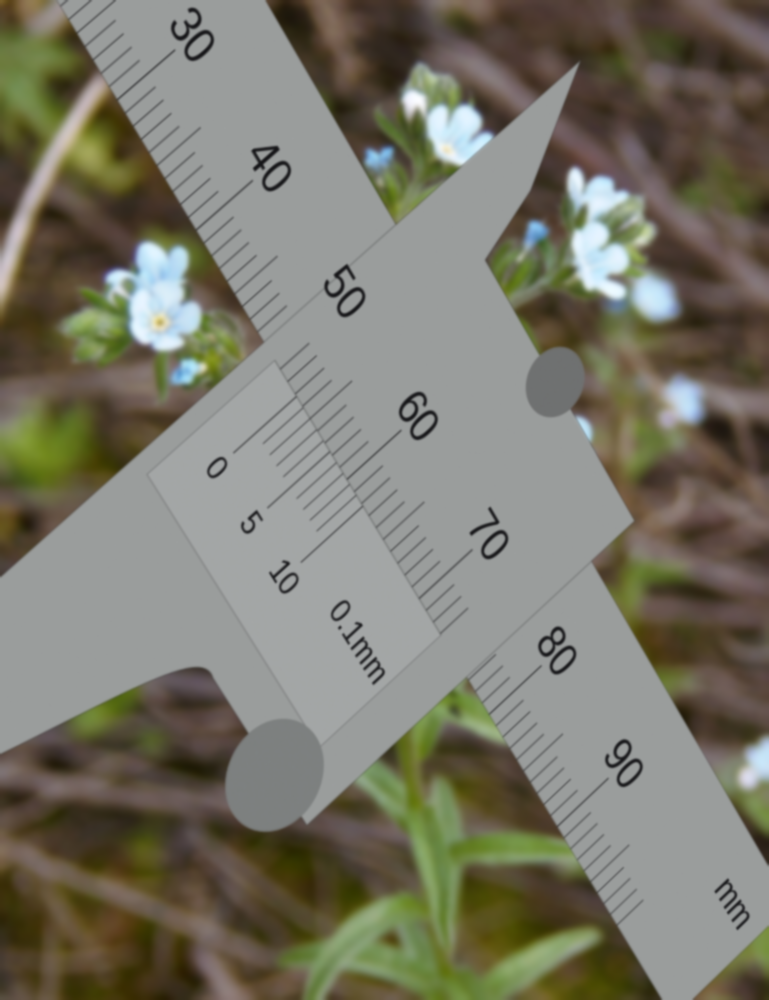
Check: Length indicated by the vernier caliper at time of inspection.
53.2 mm
